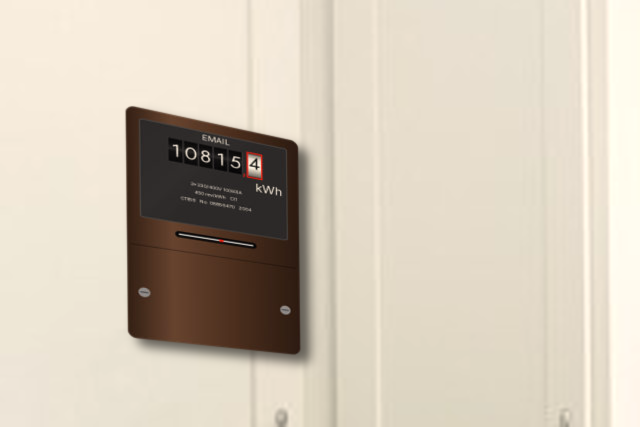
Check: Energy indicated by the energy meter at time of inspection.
10815.4 kWh
